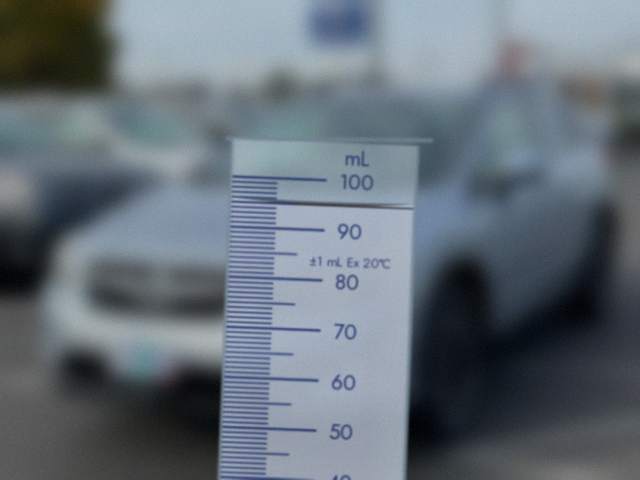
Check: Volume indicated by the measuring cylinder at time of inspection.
95 mL
